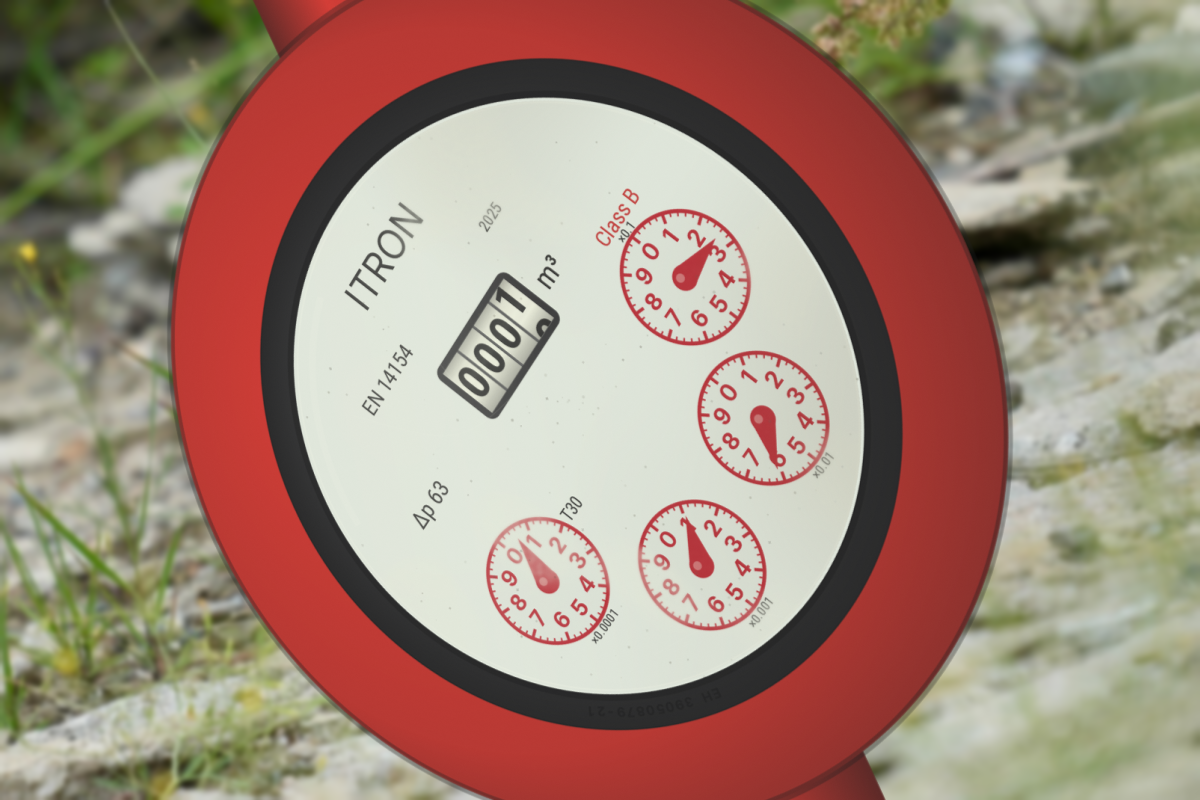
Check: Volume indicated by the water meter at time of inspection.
1.2610 m³
